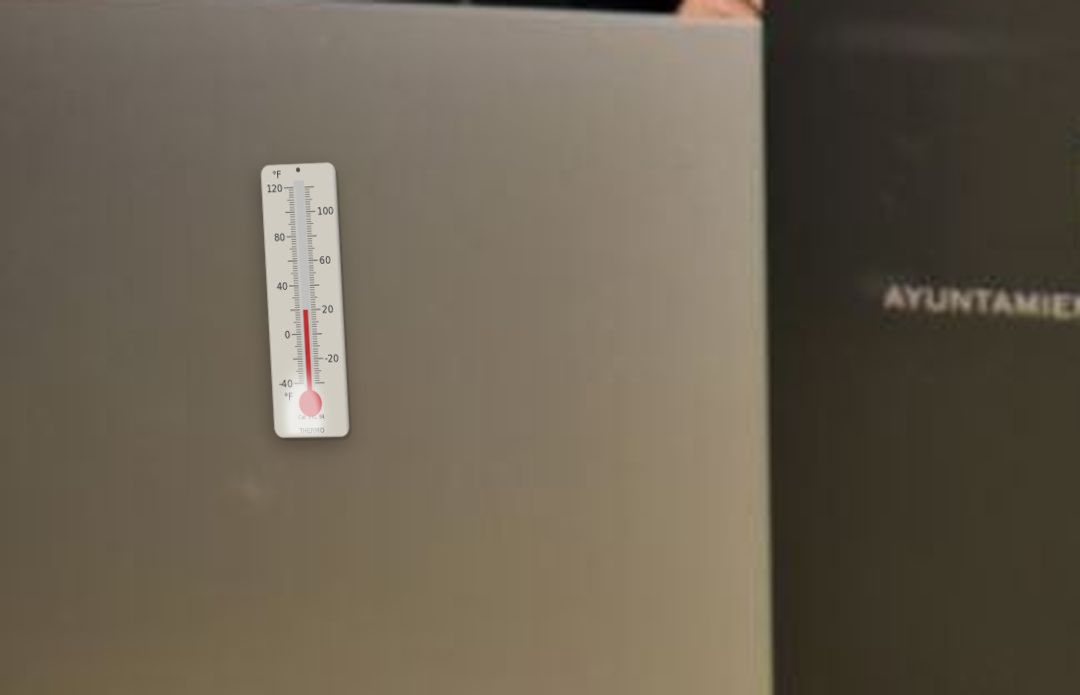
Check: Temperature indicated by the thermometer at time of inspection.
20 °F
